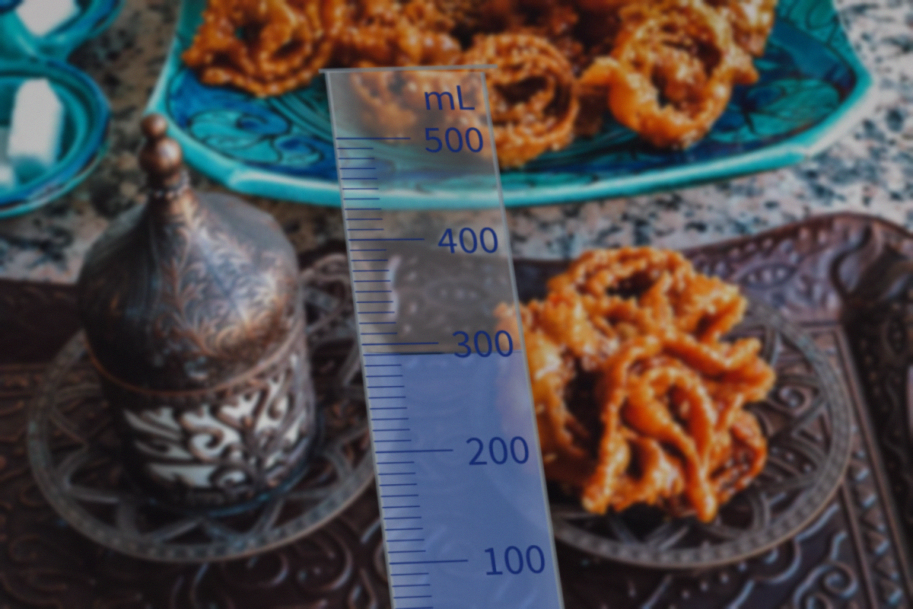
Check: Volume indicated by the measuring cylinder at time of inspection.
290 mL
